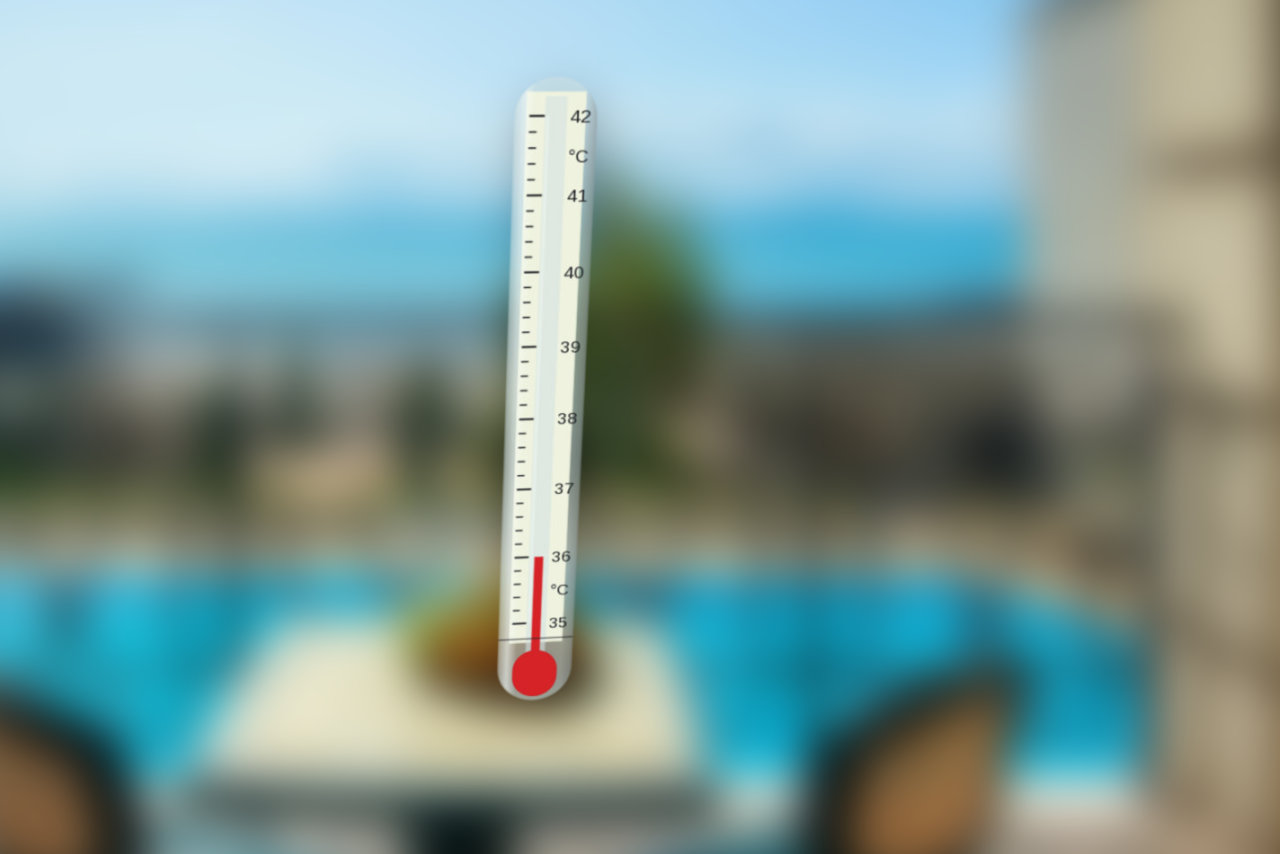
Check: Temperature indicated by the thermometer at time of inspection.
36 °C
